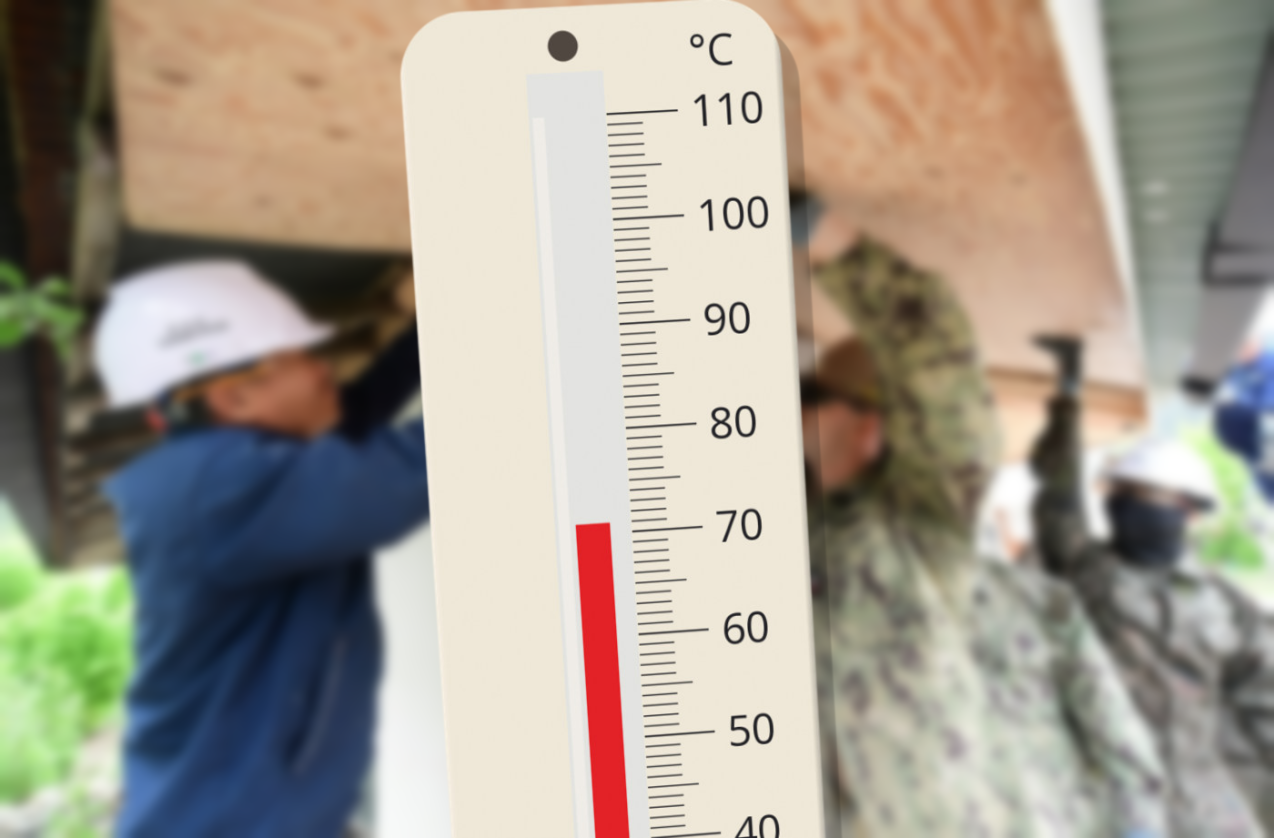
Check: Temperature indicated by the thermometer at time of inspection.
71 °C
